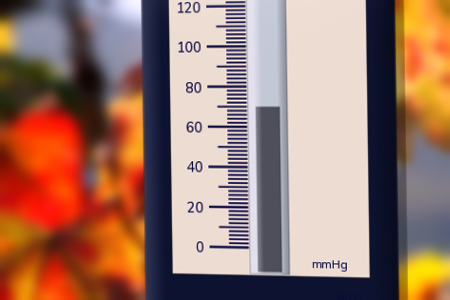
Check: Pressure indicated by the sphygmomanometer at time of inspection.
70 mmHg
